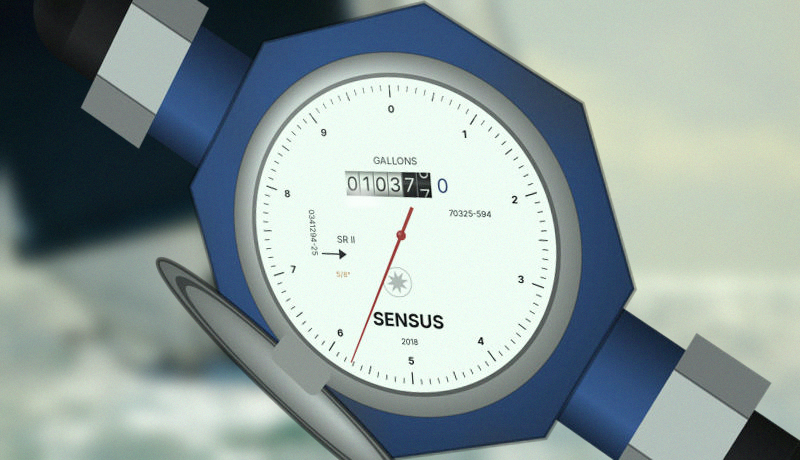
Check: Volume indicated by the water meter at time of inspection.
103765.7 gal
